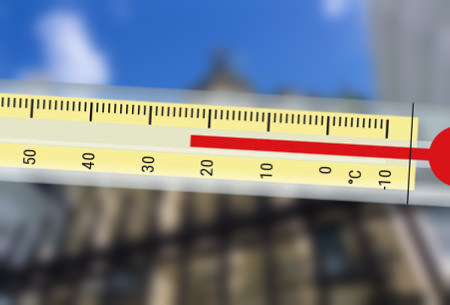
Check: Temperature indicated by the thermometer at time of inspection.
23 °C
